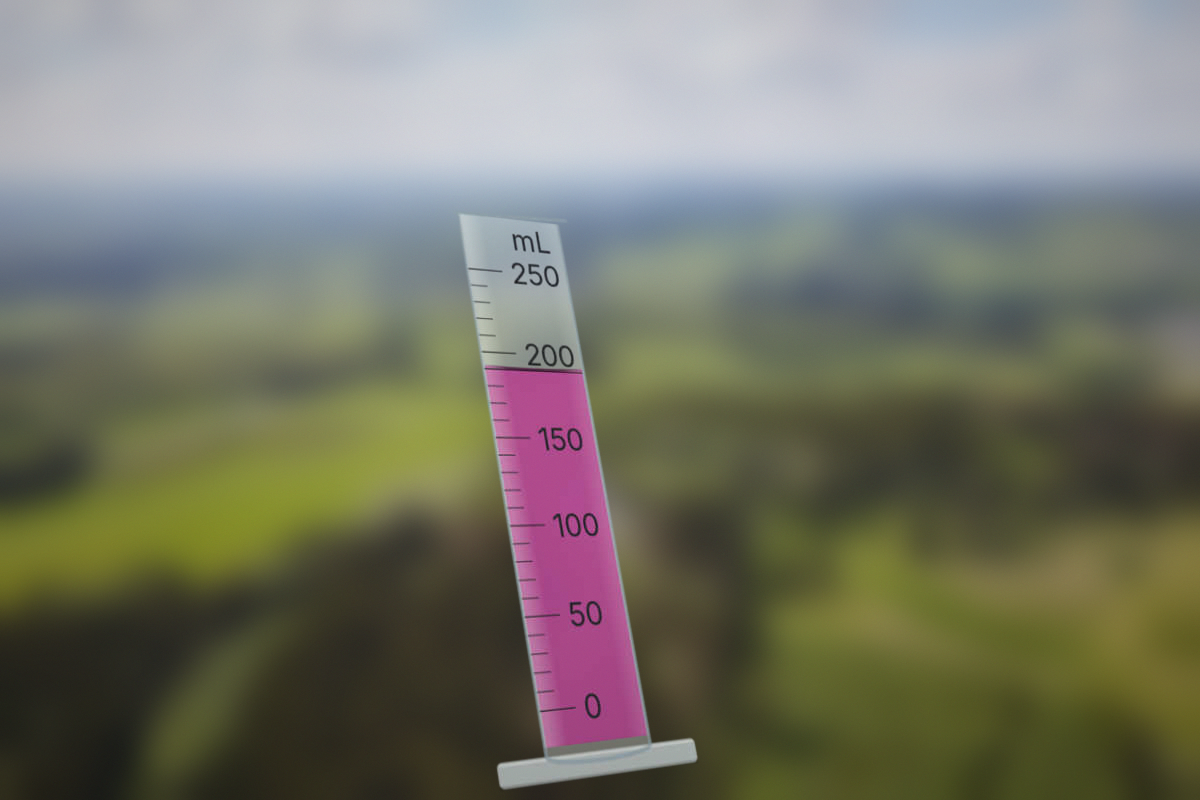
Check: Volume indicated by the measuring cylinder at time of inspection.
190 mL
